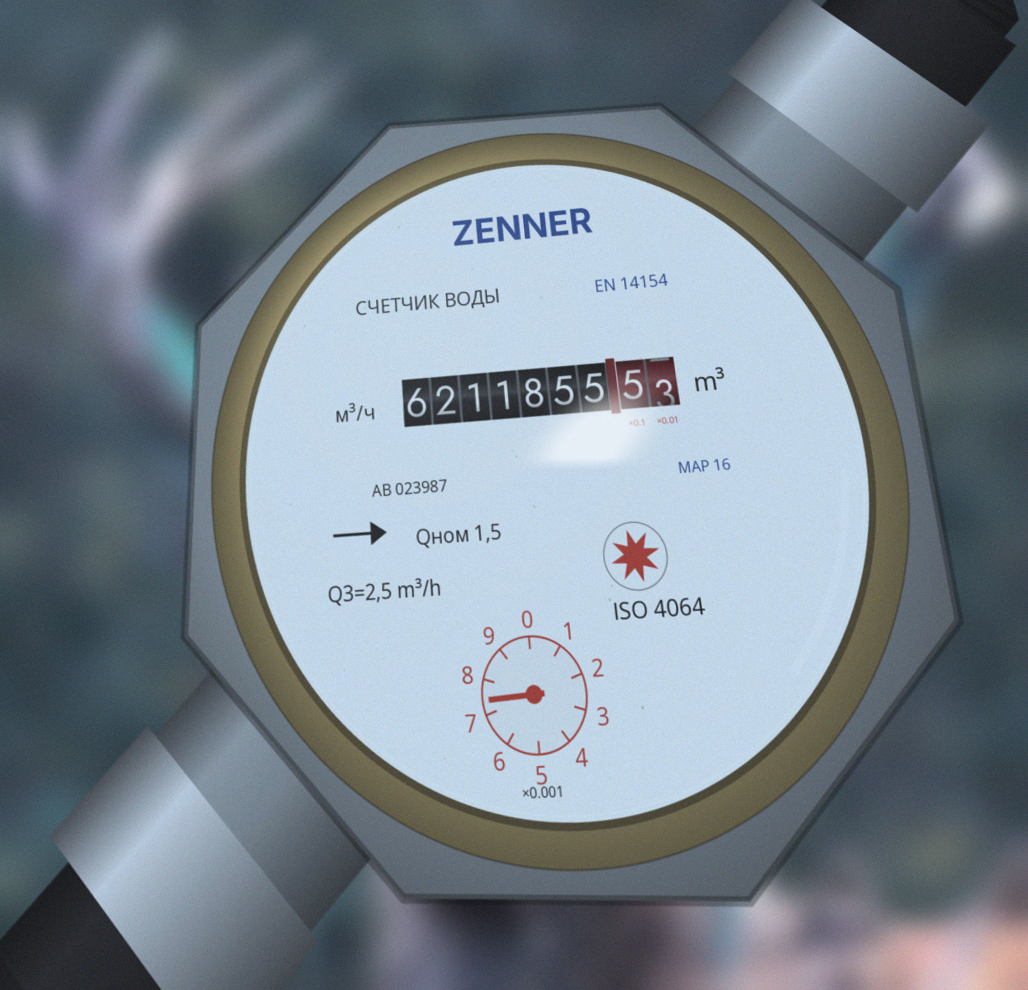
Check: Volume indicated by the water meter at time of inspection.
6211855.527 m³
